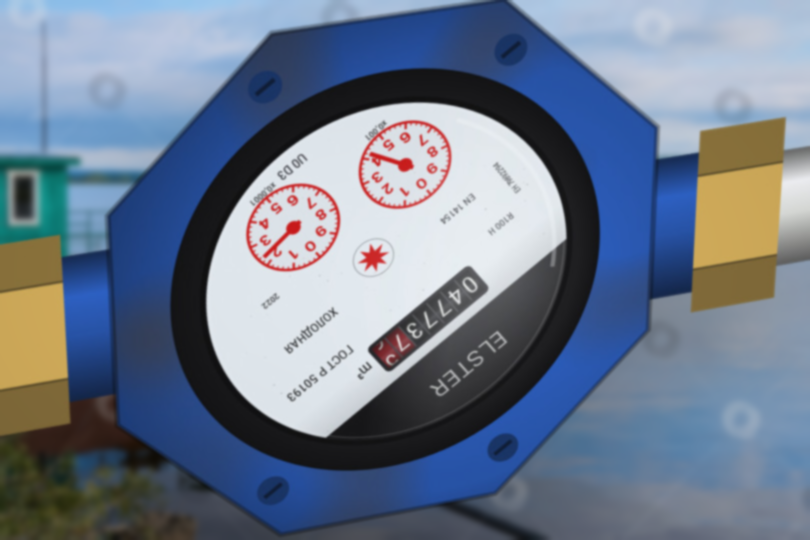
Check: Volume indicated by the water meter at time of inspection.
4773.7542 m³
